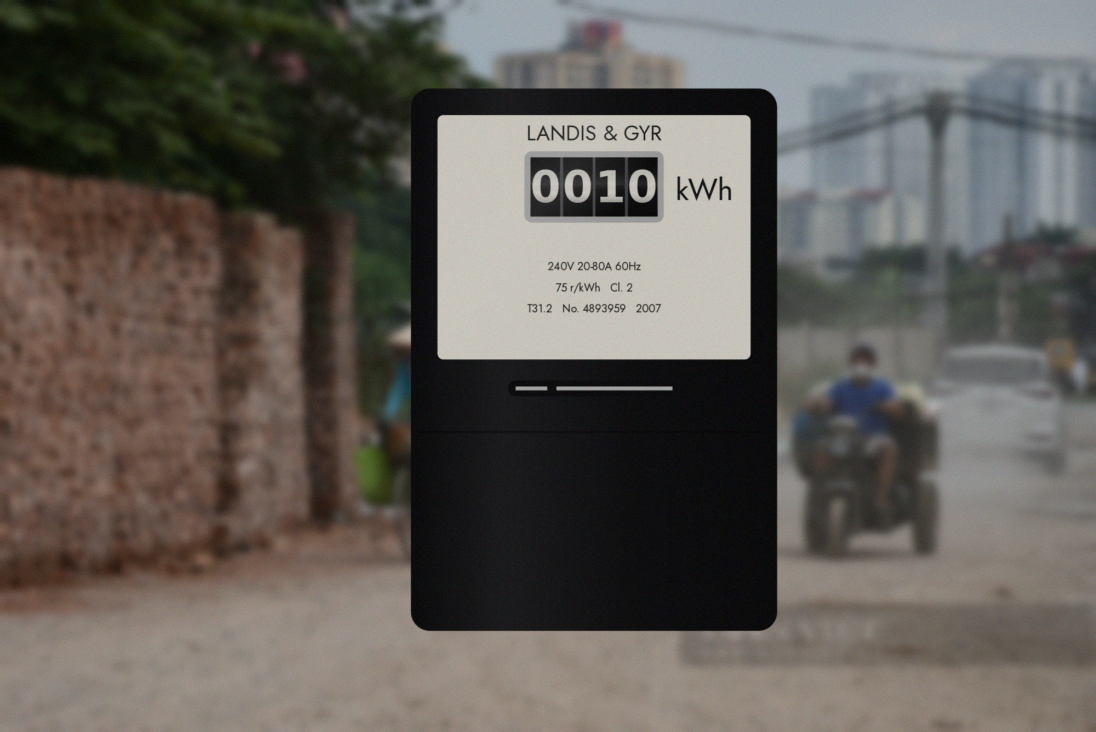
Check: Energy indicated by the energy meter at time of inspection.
10 kWh
